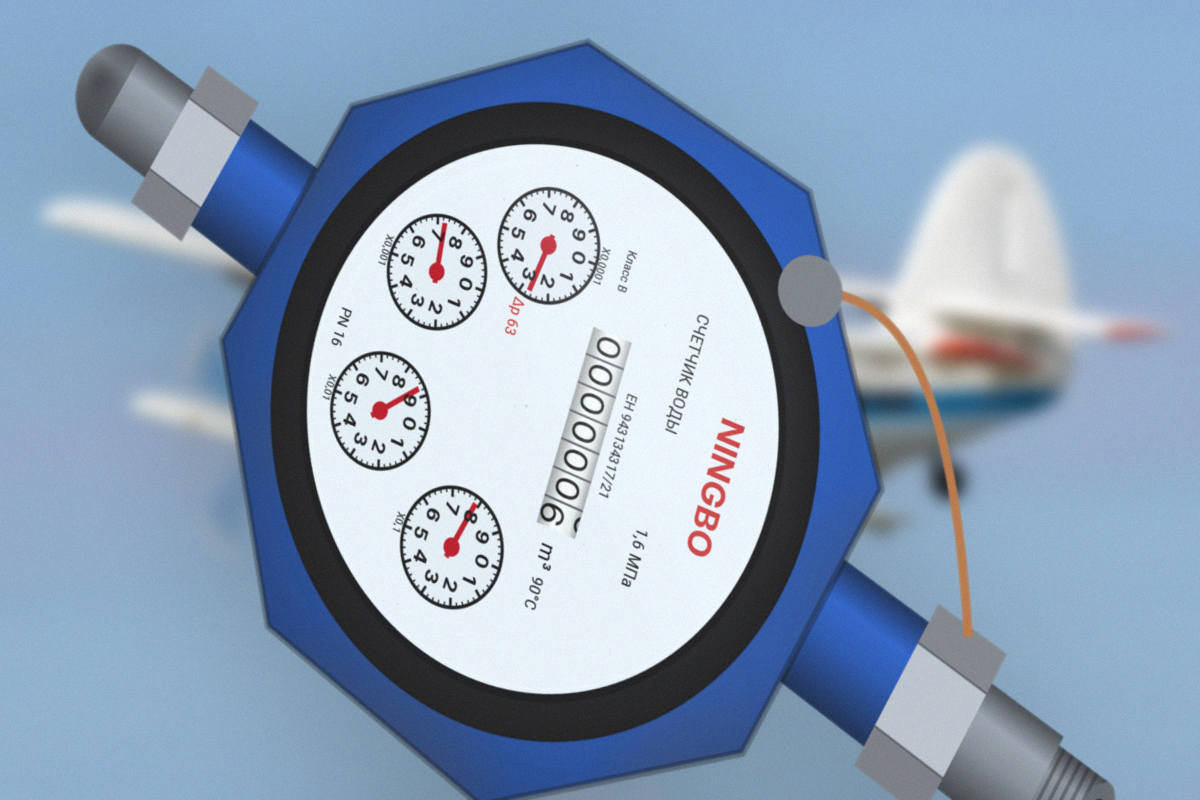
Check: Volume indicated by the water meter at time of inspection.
5.7872 m³
